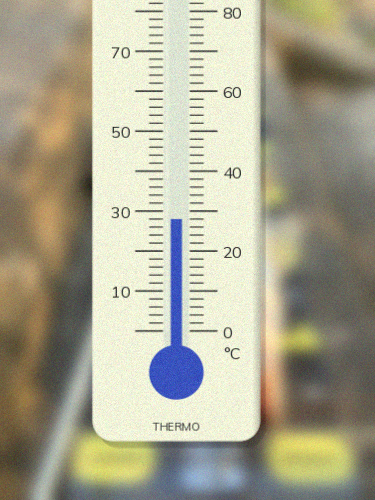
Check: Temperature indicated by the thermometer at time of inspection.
28 °C
